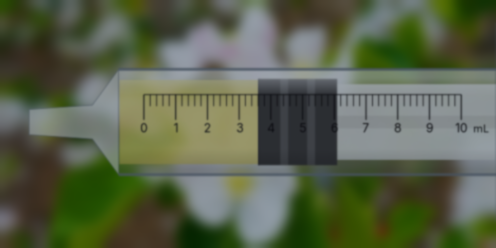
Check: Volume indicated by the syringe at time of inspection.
3.6 mL
